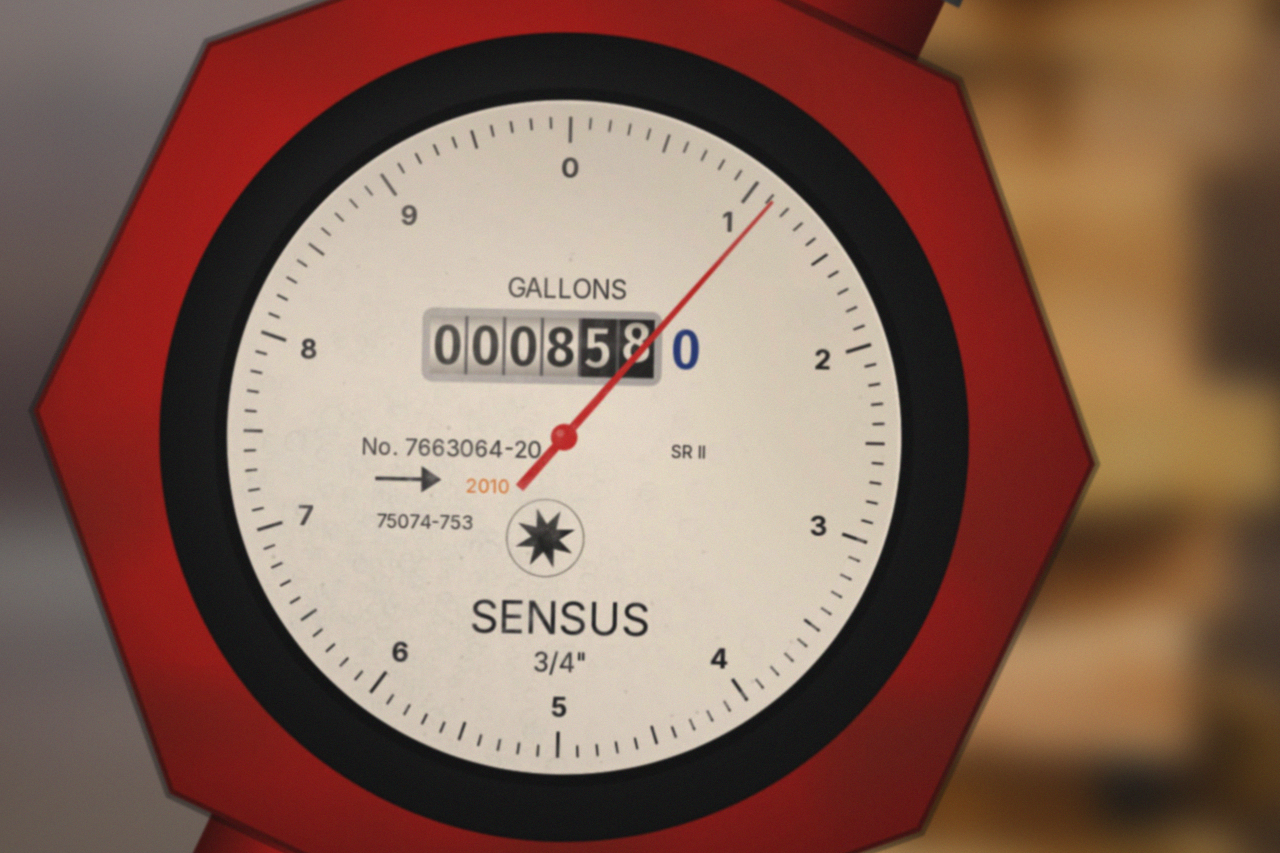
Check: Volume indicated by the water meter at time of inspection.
8581.1 gal
